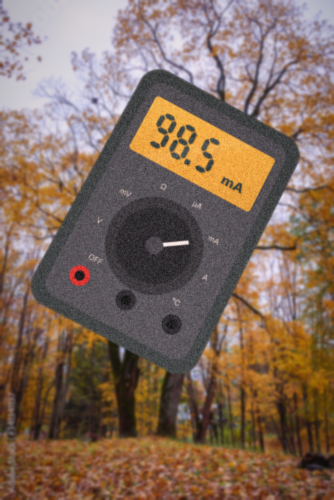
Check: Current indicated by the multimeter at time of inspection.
98.5 mA
